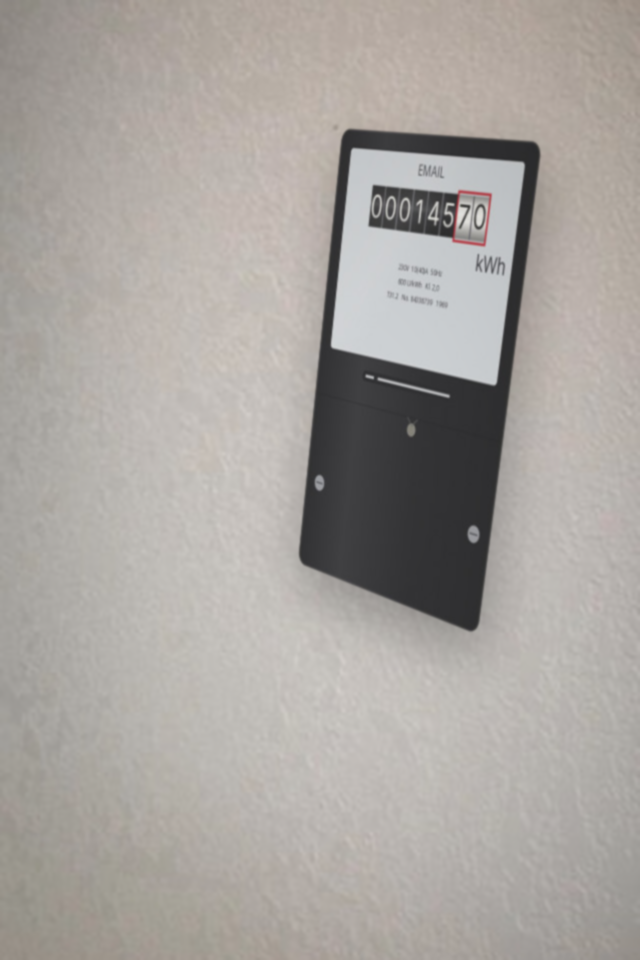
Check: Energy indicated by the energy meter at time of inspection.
145.70 kWh
